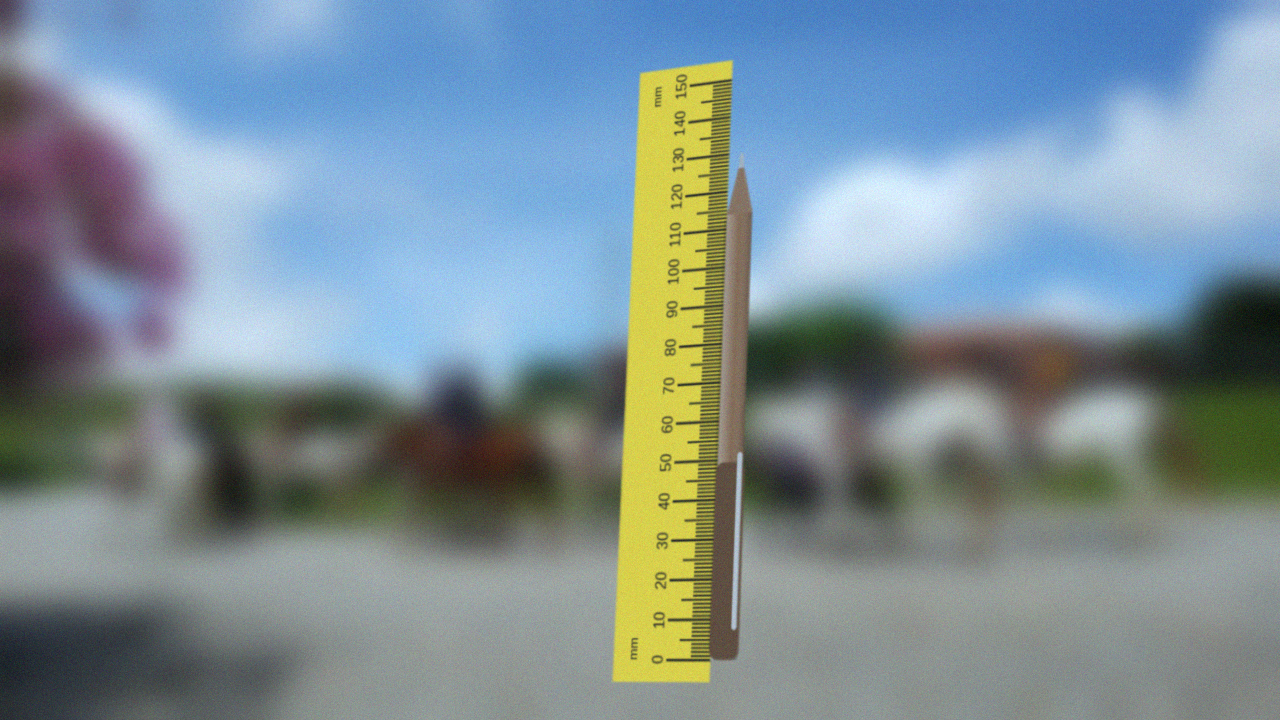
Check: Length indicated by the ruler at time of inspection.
130 mm
